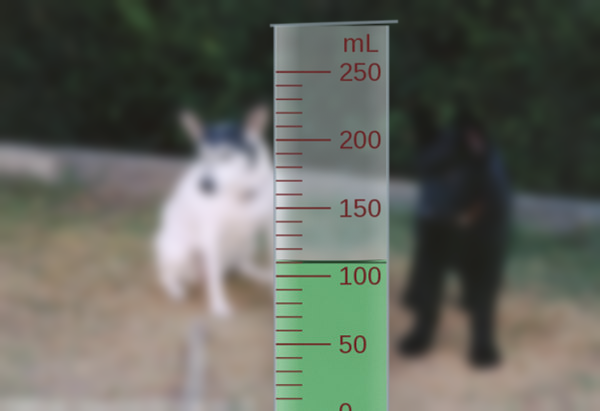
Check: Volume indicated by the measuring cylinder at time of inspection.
110 mL
